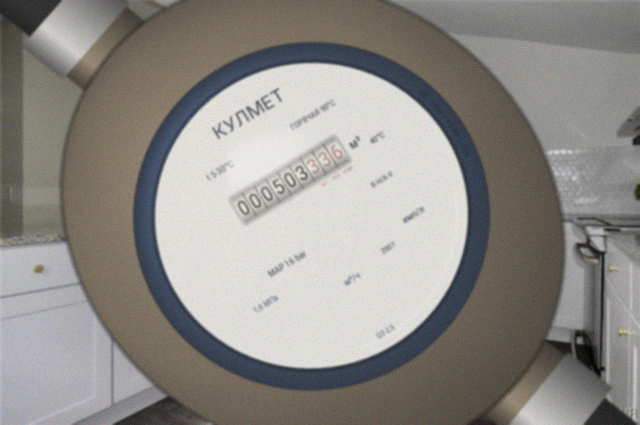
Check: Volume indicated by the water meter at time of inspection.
503.336 m³
